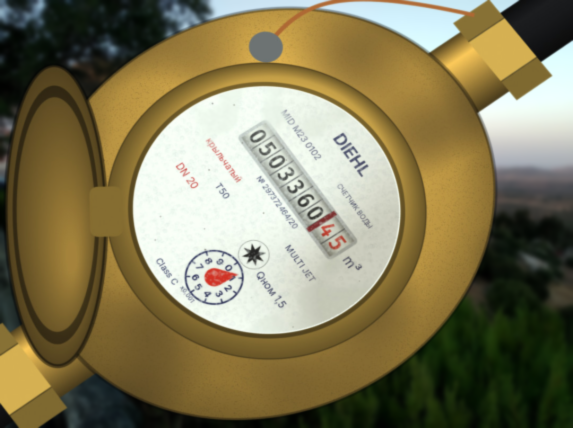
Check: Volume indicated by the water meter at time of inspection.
503360.450 m³
